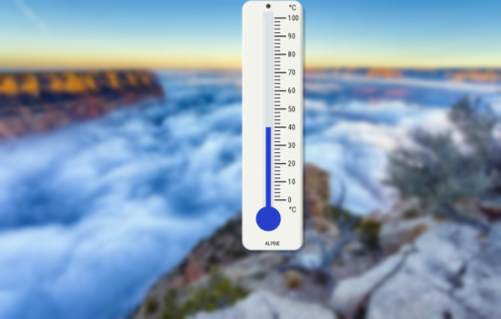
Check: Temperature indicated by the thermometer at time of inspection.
40 °C
